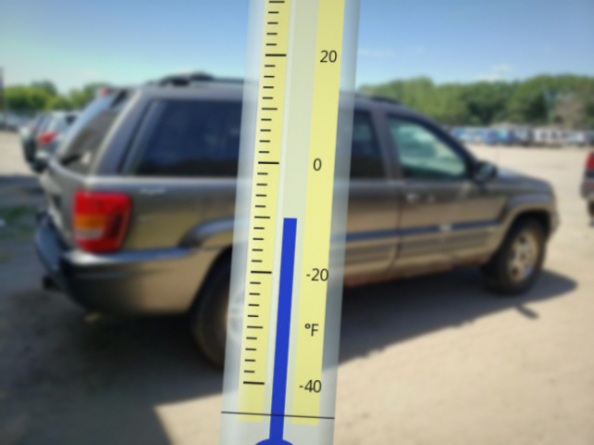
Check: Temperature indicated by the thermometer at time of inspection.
-10 °F
